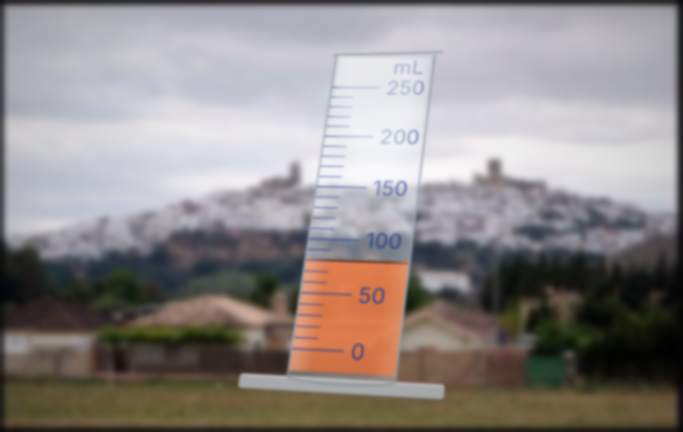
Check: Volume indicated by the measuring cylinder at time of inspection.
80 mL
